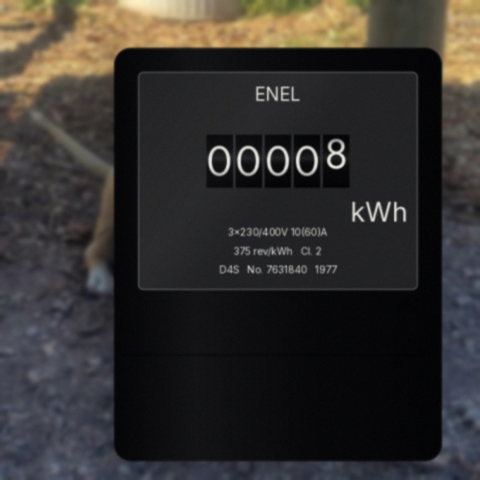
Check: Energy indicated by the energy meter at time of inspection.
8 kWh
